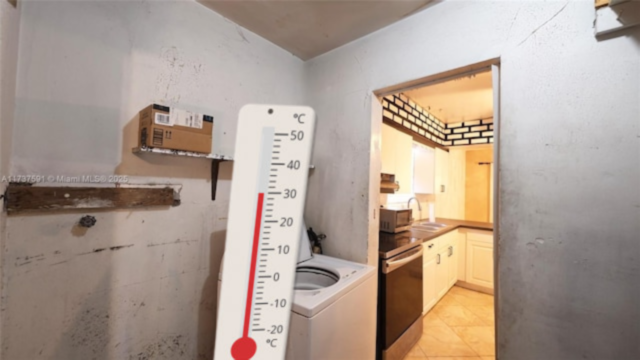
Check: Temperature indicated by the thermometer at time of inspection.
30 °C
